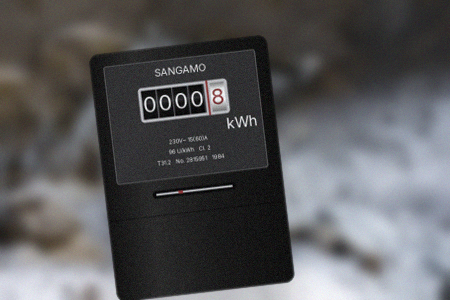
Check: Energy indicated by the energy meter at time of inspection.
0.8 kWh
